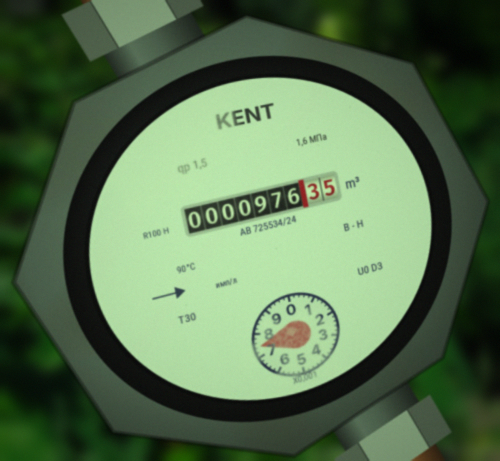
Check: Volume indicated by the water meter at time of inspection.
976.357 m³
